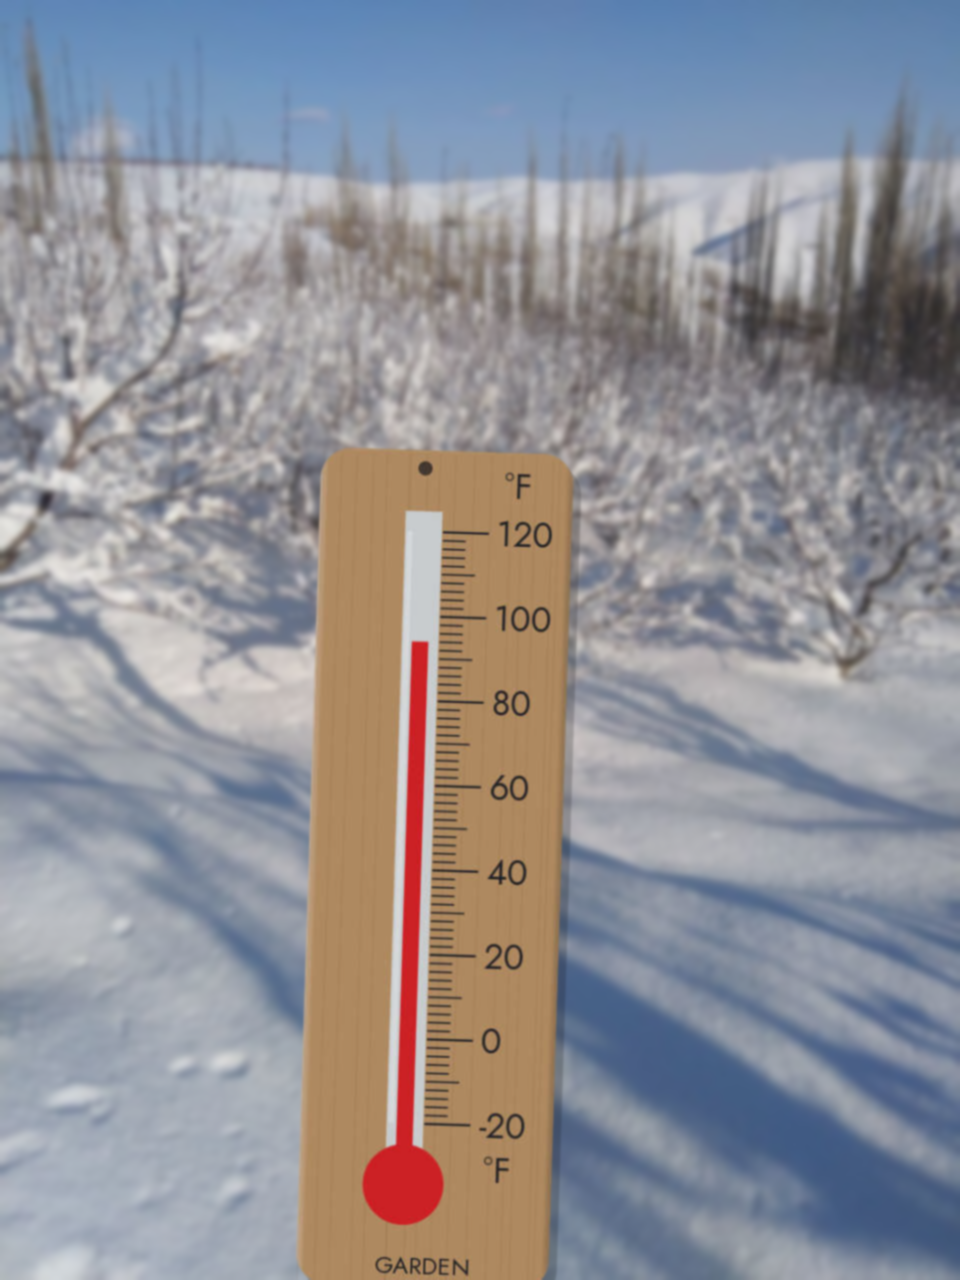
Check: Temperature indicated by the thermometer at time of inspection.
94 °F
